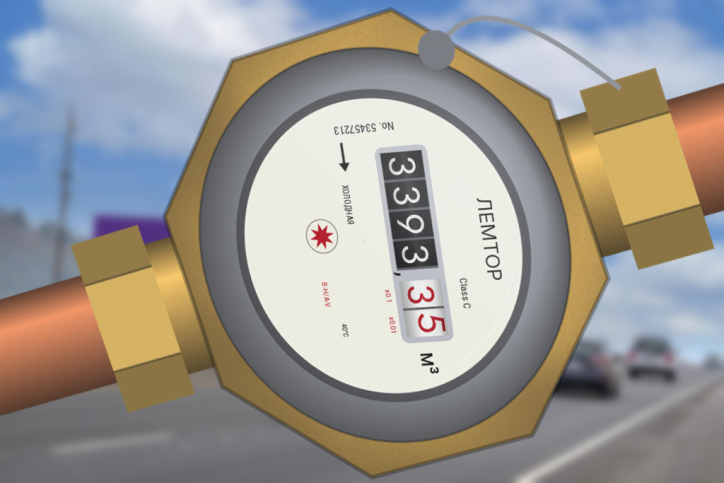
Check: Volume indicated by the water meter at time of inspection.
3393.35 m³
